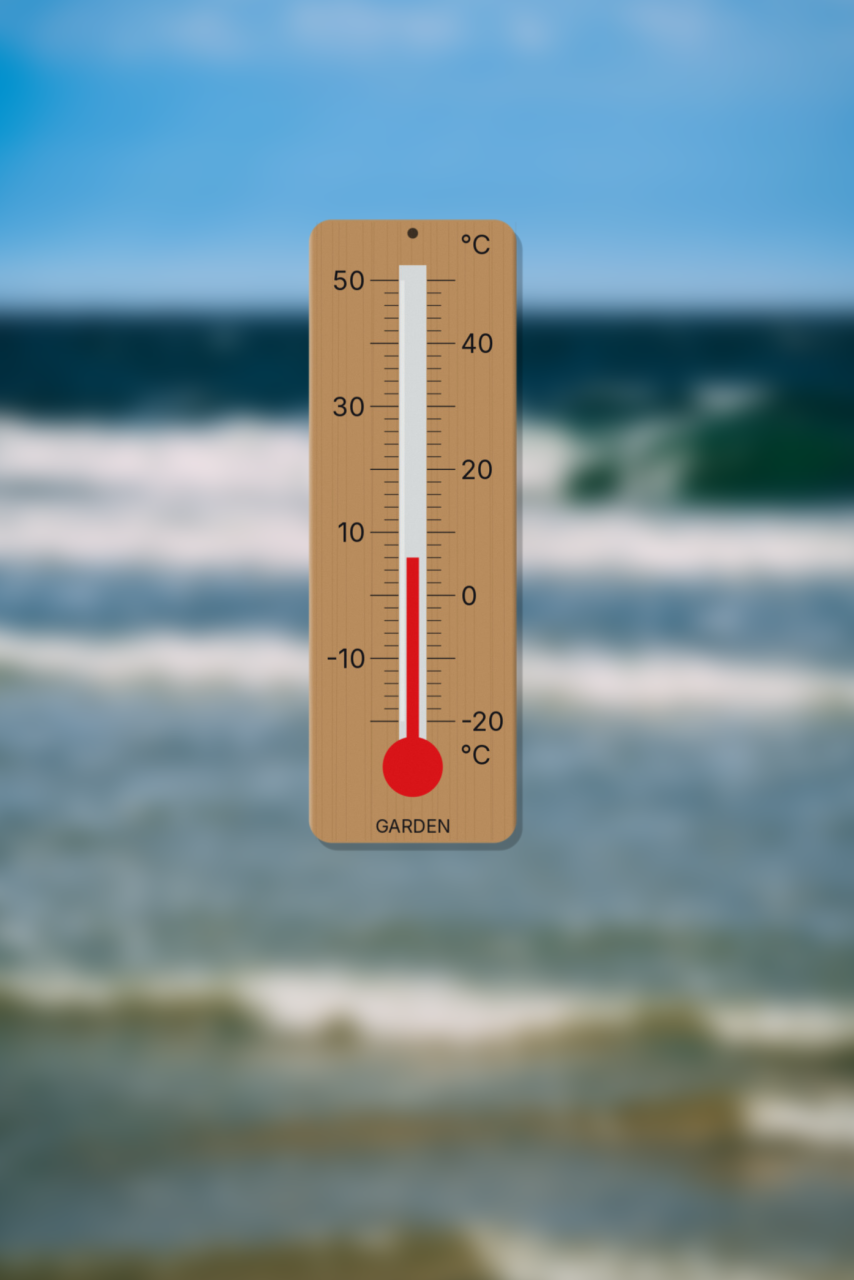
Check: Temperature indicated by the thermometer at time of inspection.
6 °C
